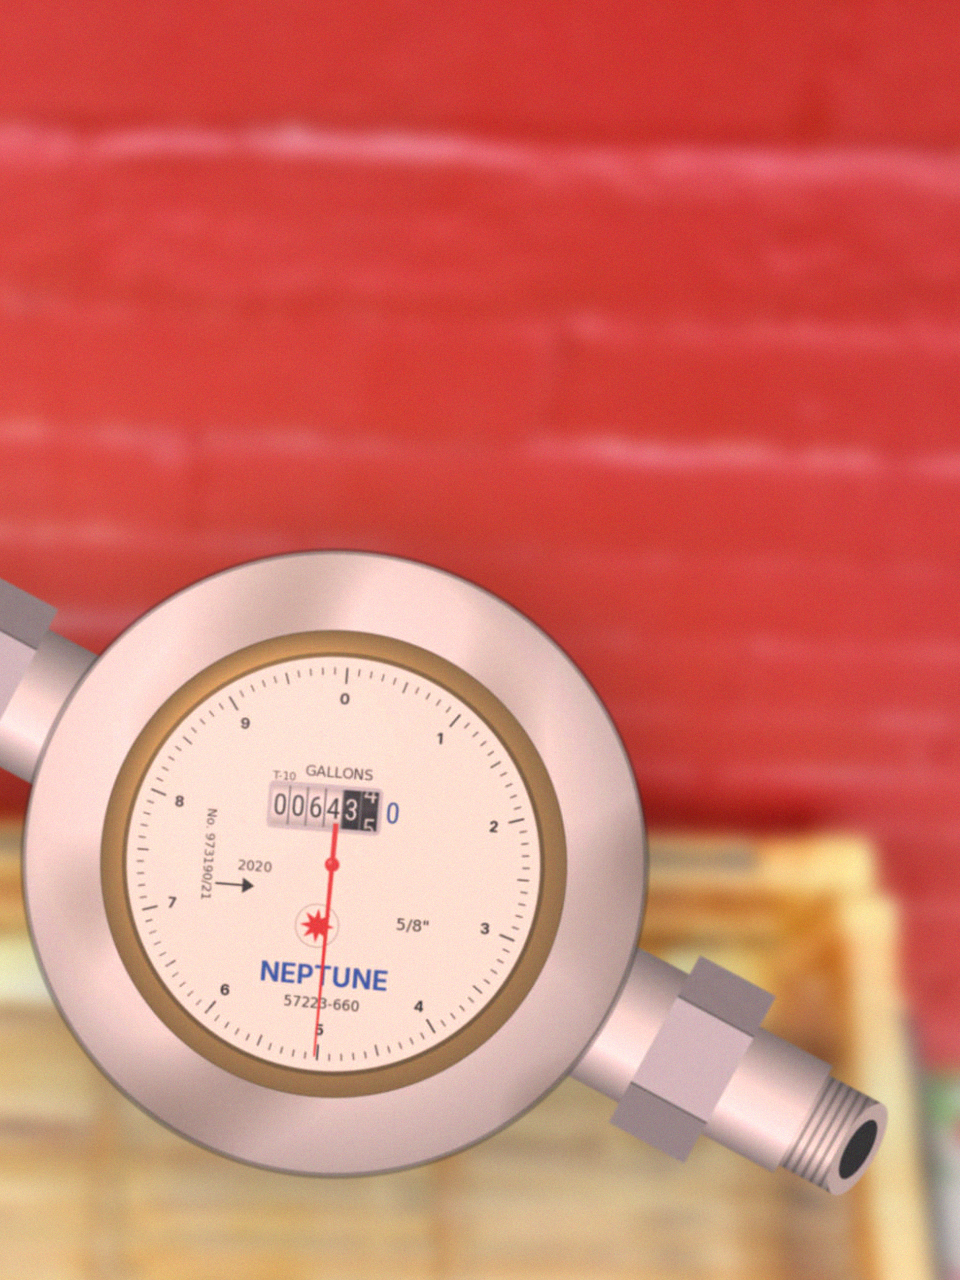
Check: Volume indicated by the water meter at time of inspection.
64345.0 gal
